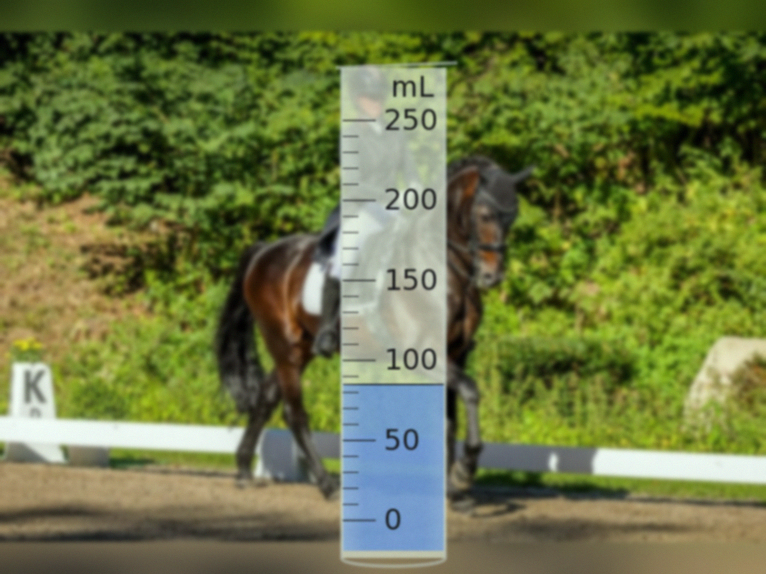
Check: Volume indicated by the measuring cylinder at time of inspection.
85 mL
